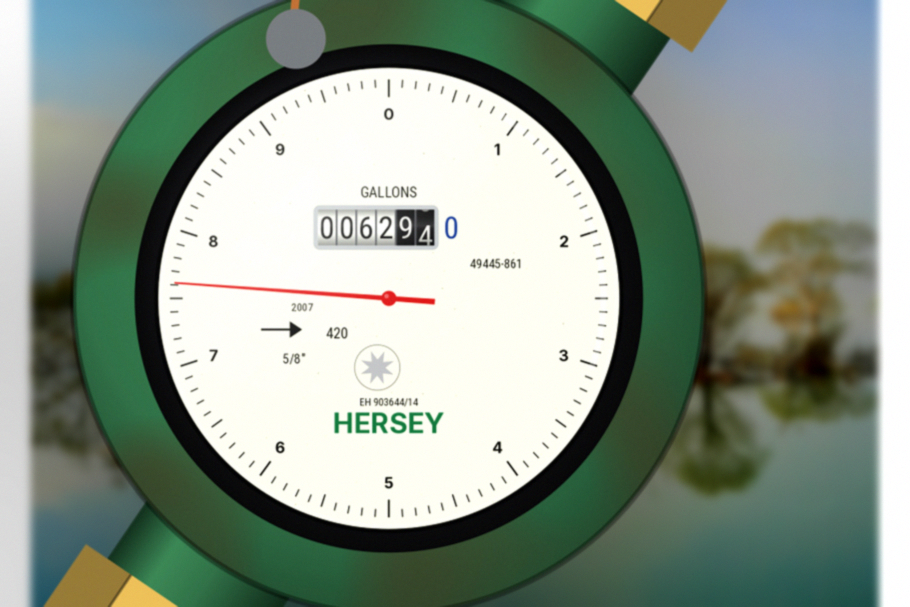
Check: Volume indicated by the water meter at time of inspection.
62937.6 gal
